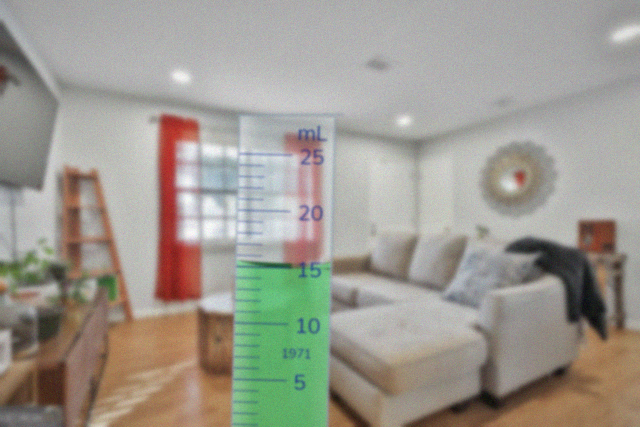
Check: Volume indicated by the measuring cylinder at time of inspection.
15 mL
